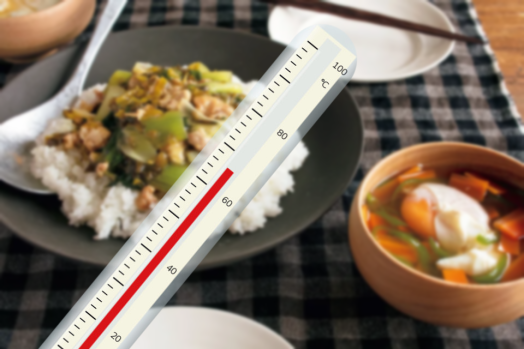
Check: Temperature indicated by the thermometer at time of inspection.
66 °C
